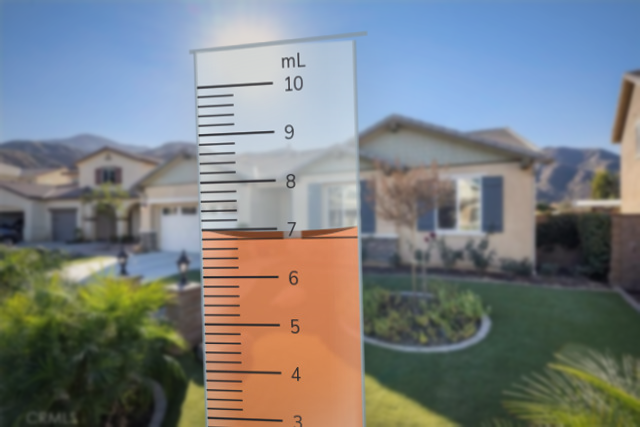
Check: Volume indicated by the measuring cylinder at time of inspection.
6.8 mL
